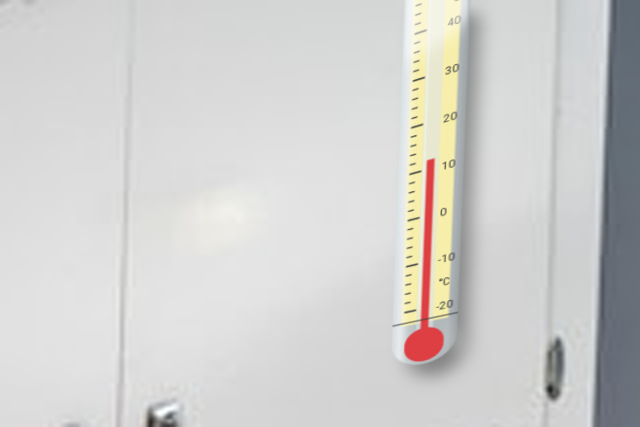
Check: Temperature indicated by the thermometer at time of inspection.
12 °C
